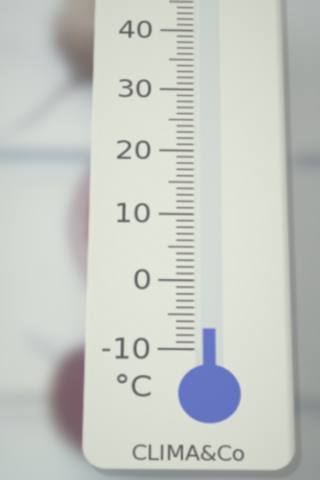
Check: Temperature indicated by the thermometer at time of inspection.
-7 °C
